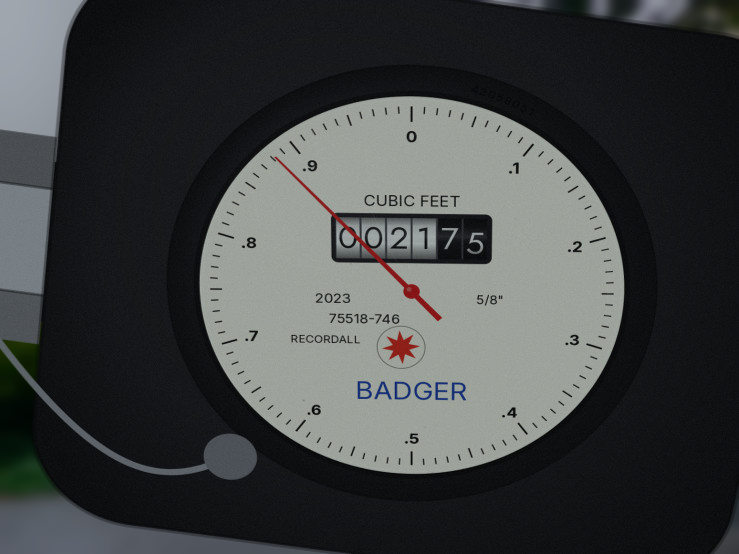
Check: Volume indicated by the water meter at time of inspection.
2174.88 ft³
